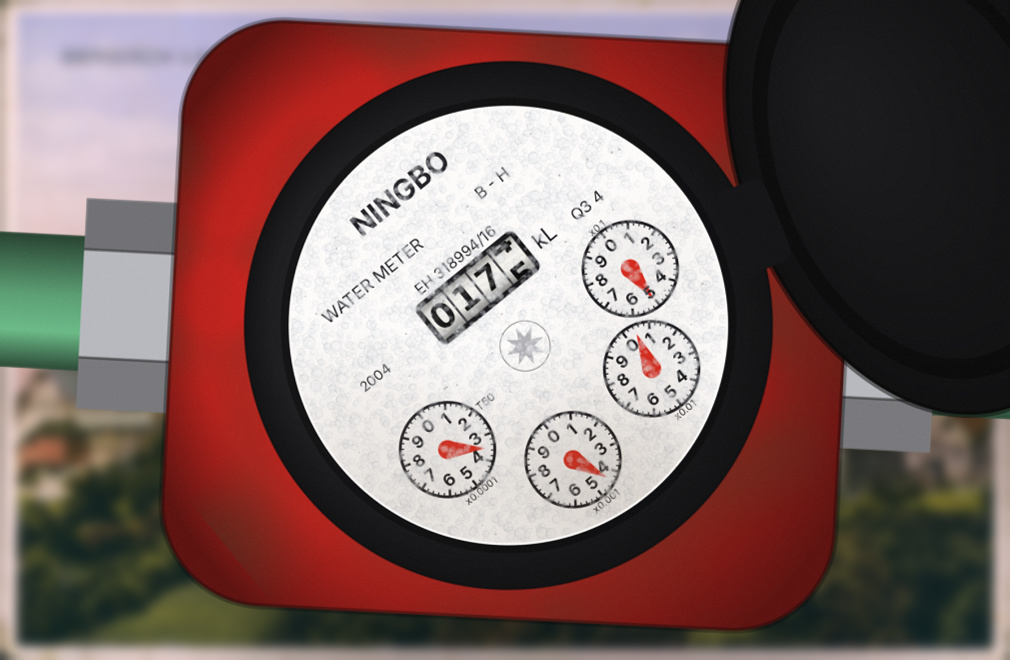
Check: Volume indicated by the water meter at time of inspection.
174.5043 kL
